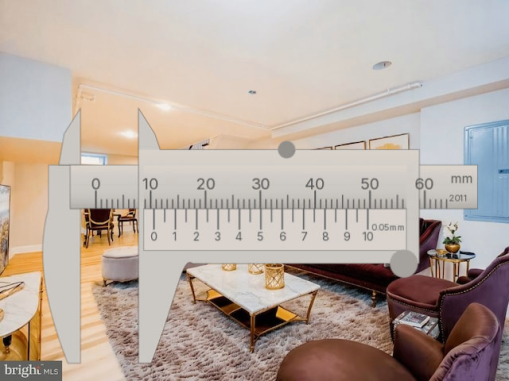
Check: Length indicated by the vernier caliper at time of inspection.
10.6 mm
